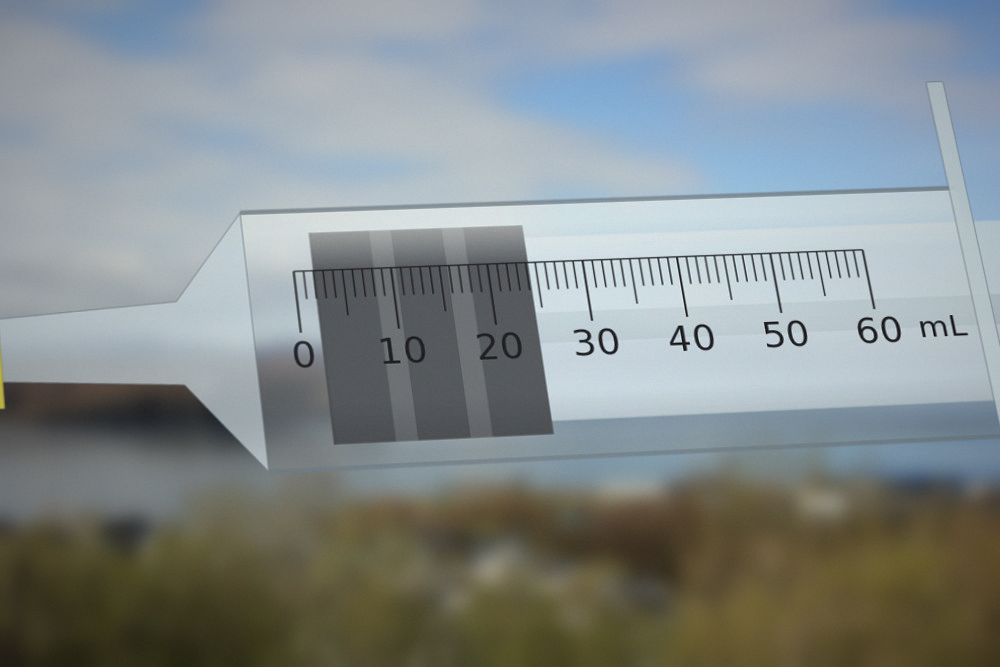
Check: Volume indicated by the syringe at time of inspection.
2 mL
